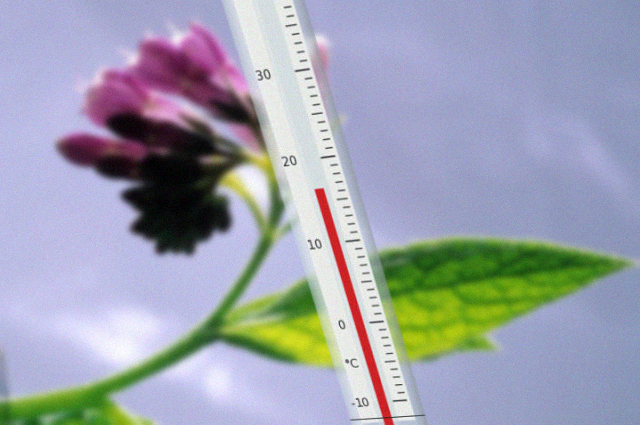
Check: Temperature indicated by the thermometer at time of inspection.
16.5 °C
